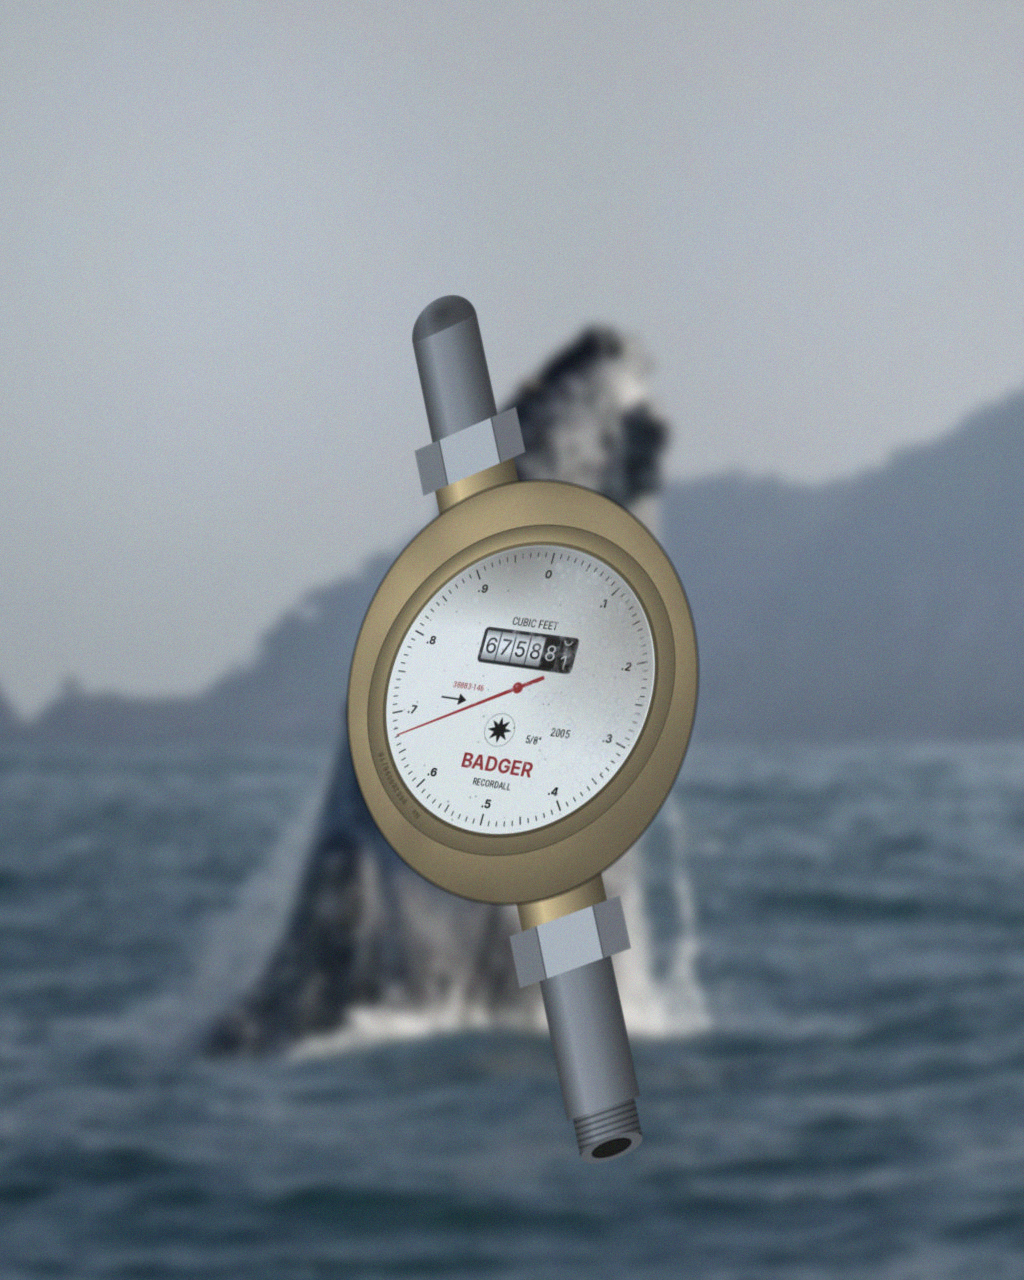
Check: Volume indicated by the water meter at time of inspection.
675880.67 ft³
